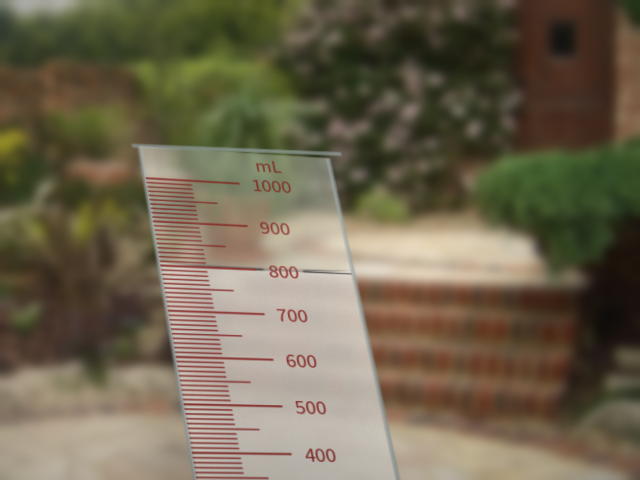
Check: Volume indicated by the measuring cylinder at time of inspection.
800 mL
